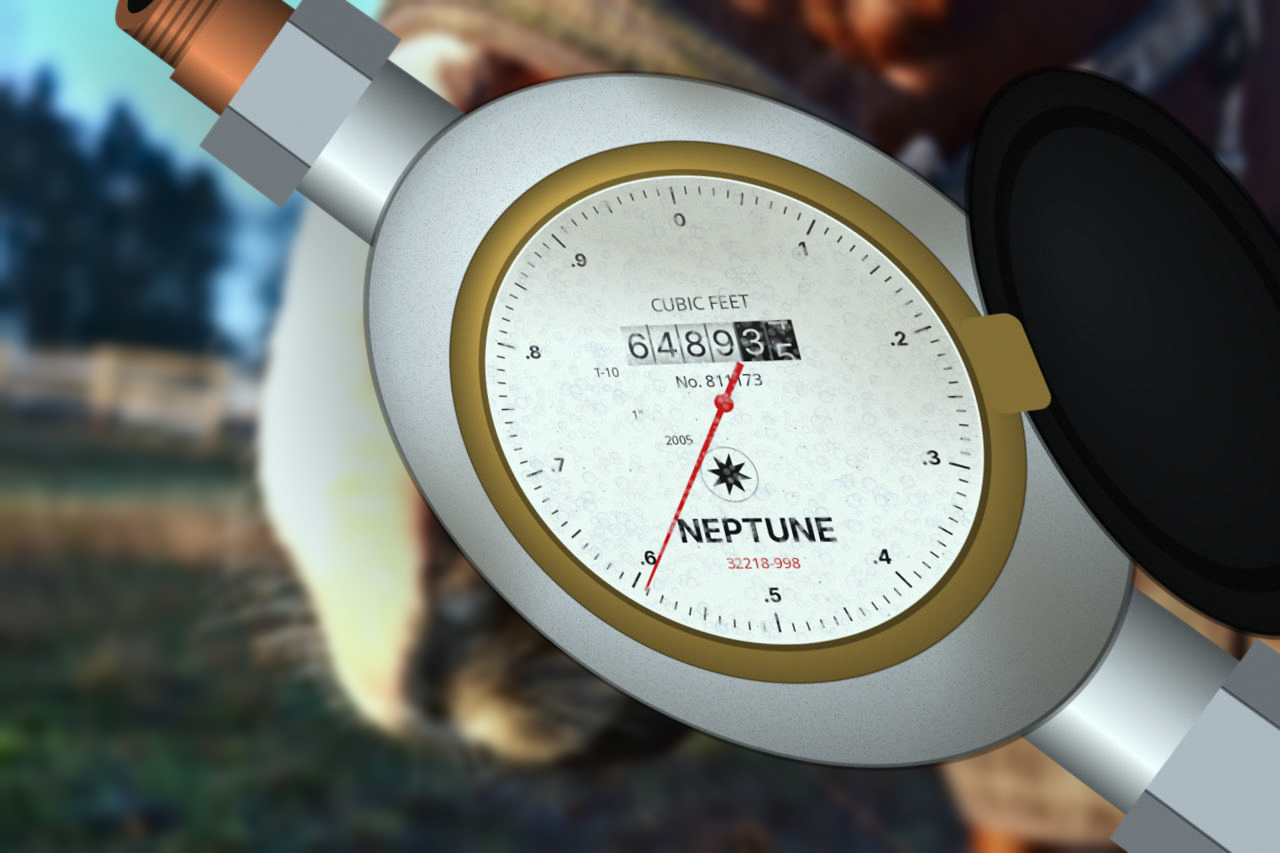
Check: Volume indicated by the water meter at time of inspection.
648934.59 ft³
